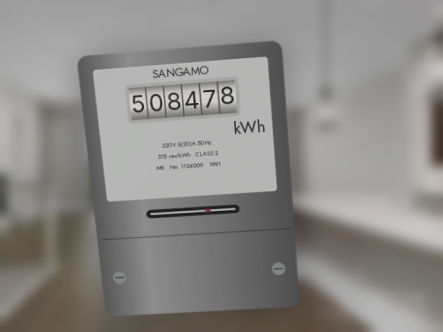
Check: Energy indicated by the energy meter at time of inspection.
508478 kWh
